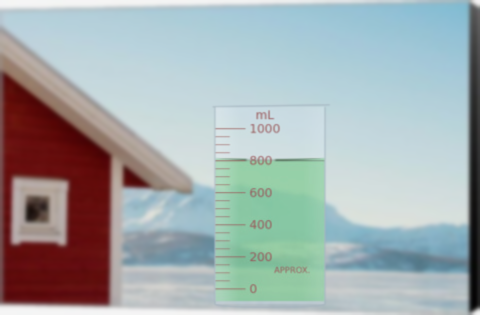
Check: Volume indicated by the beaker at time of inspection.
800 mL
